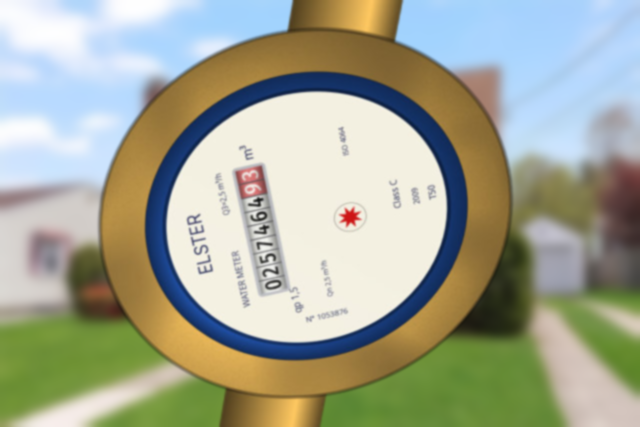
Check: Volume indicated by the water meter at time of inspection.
257464.93 m³
